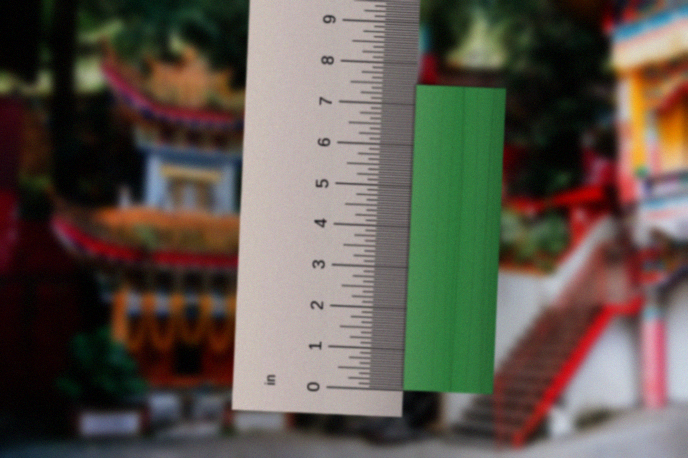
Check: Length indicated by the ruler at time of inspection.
7.5 in
